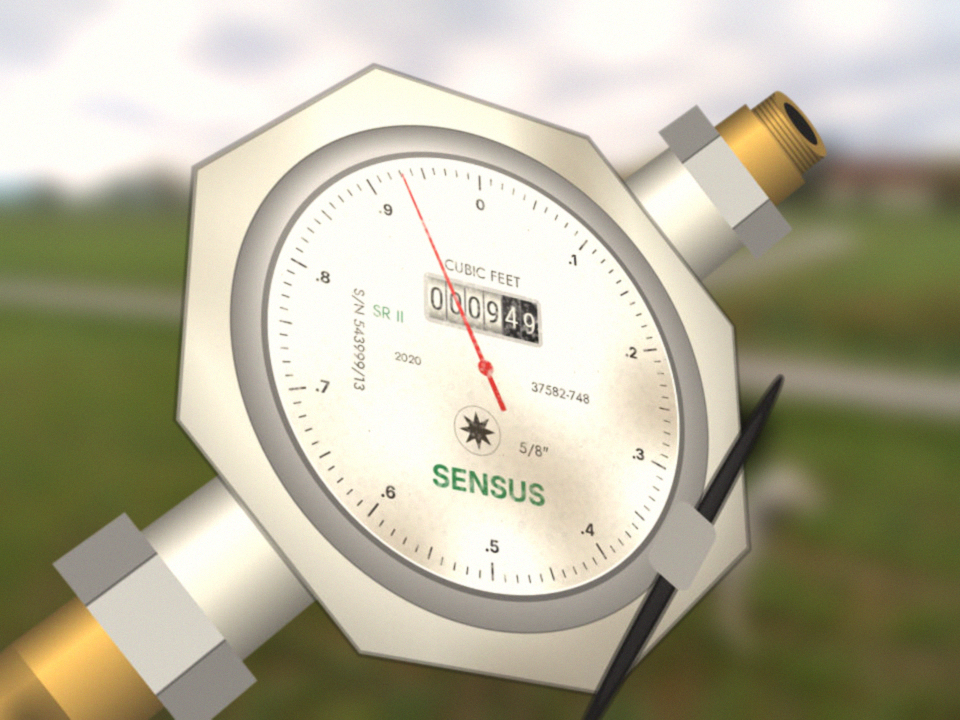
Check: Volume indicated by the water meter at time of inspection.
948.93 ft³
